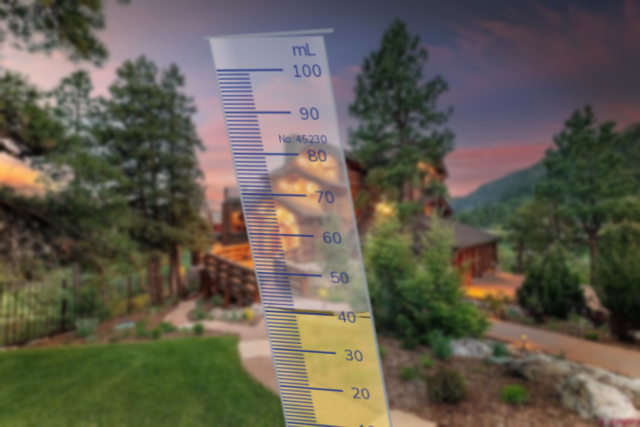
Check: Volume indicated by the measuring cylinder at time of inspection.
40 mL
